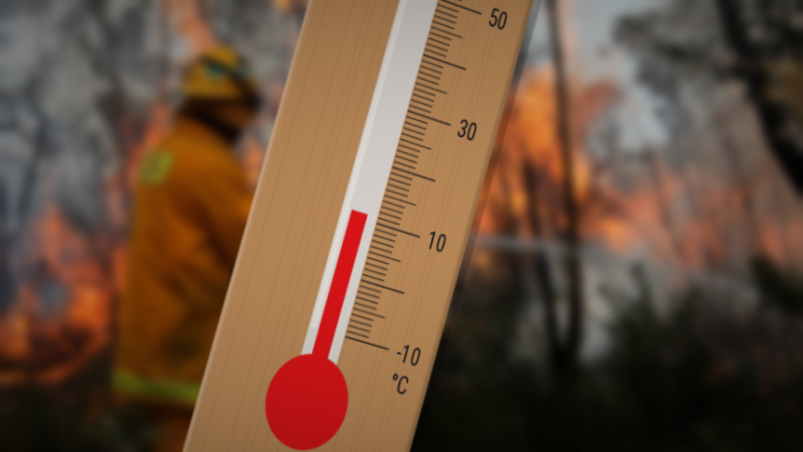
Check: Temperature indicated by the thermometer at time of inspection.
11 °C
